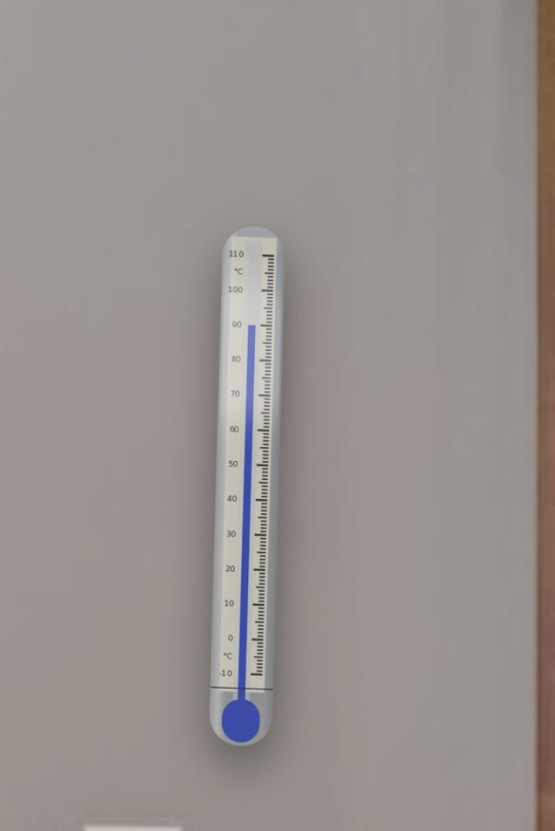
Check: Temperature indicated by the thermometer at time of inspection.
90 °C
